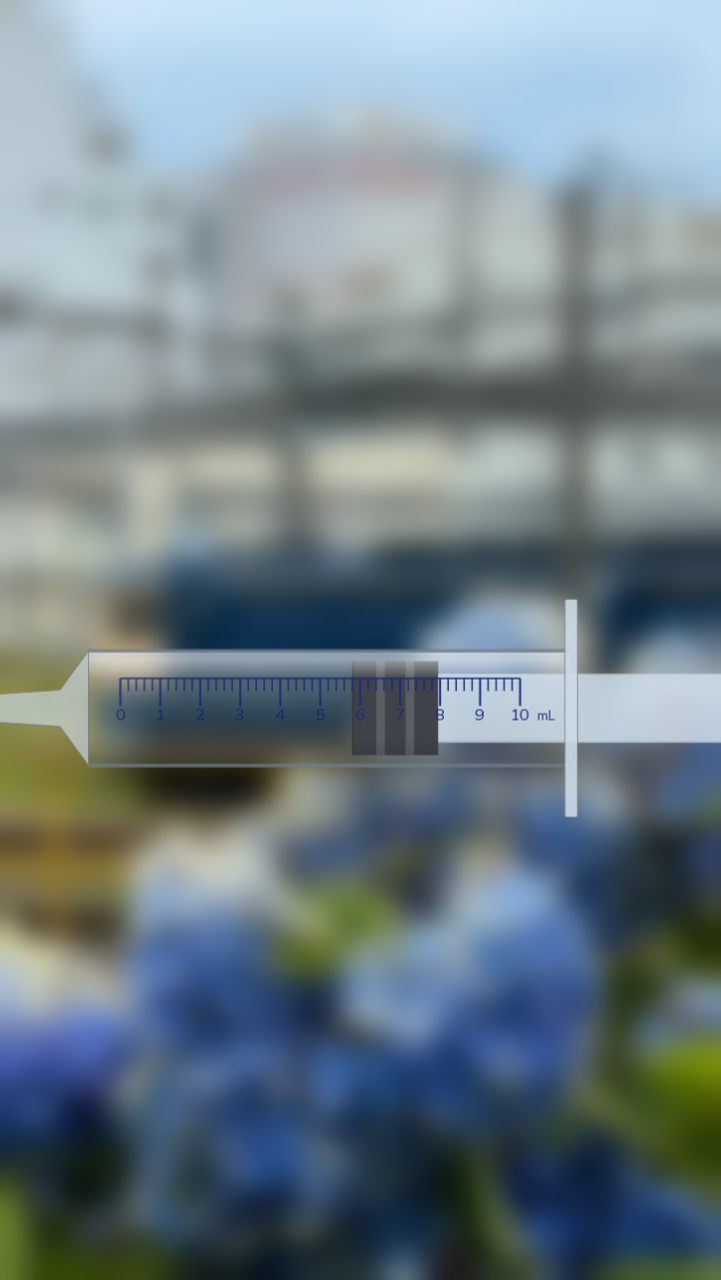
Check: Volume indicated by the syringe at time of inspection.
5.8 mL
